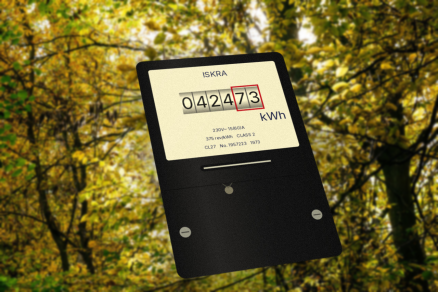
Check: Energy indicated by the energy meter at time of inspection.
424.73 kWh
